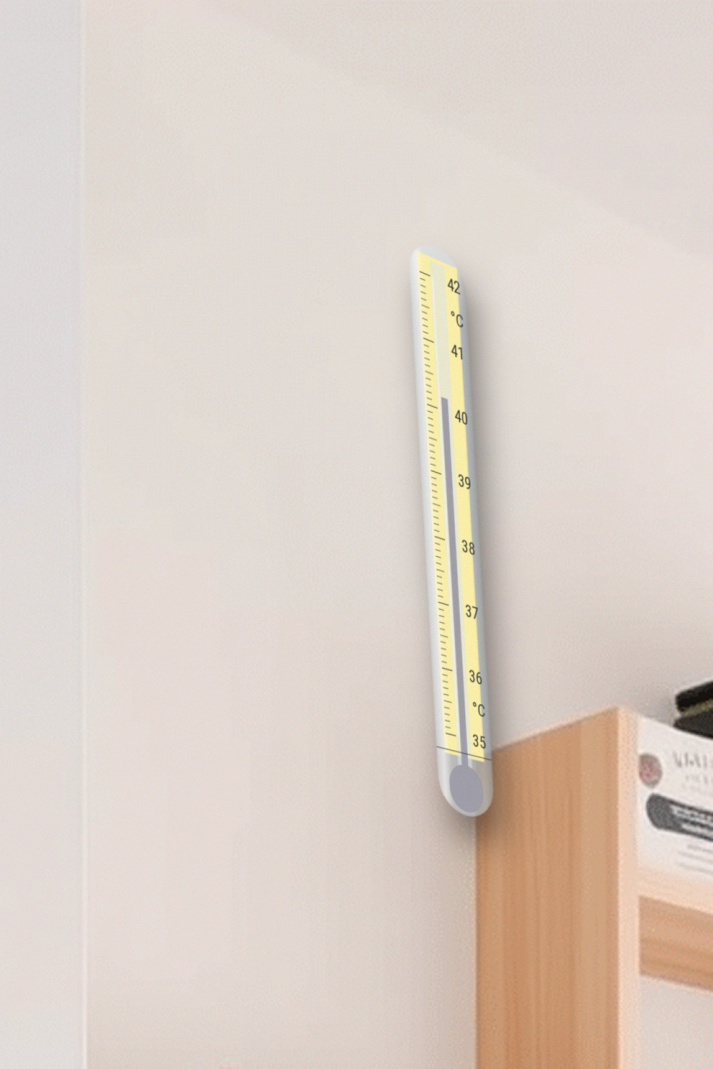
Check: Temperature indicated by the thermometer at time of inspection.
40.2 °C
